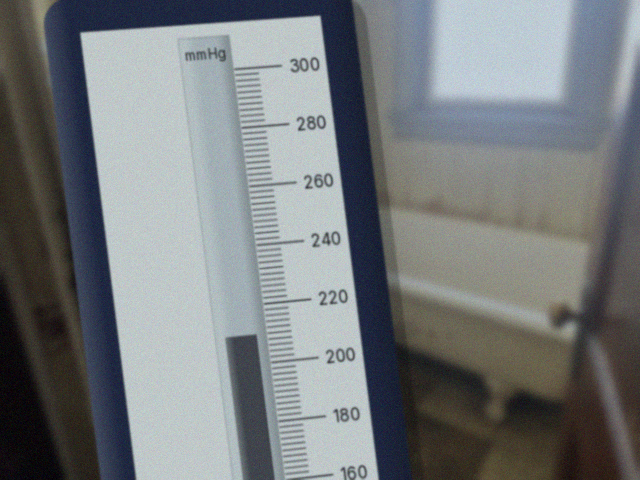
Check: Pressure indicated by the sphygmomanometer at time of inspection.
210 mmHg
